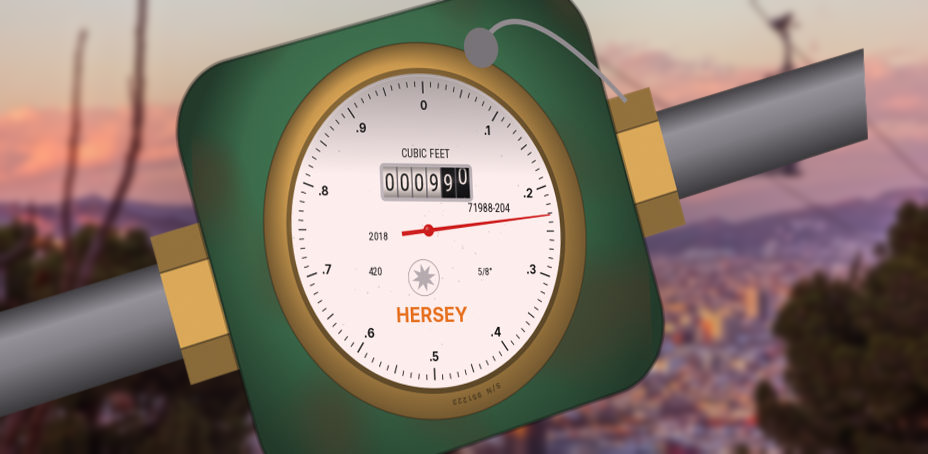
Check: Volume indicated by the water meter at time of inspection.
990.23 ft³
